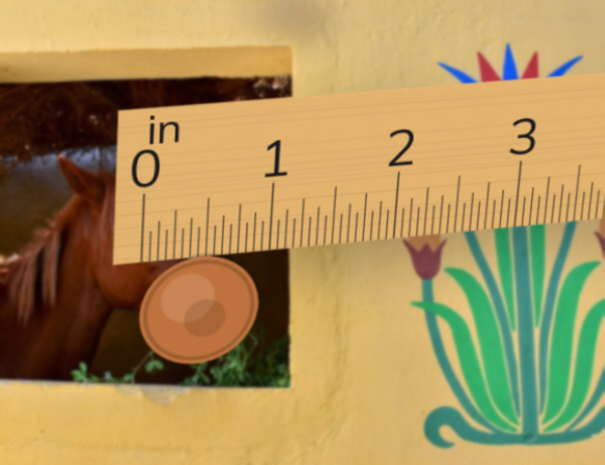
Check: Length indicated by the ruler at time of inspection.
0.9375 in
